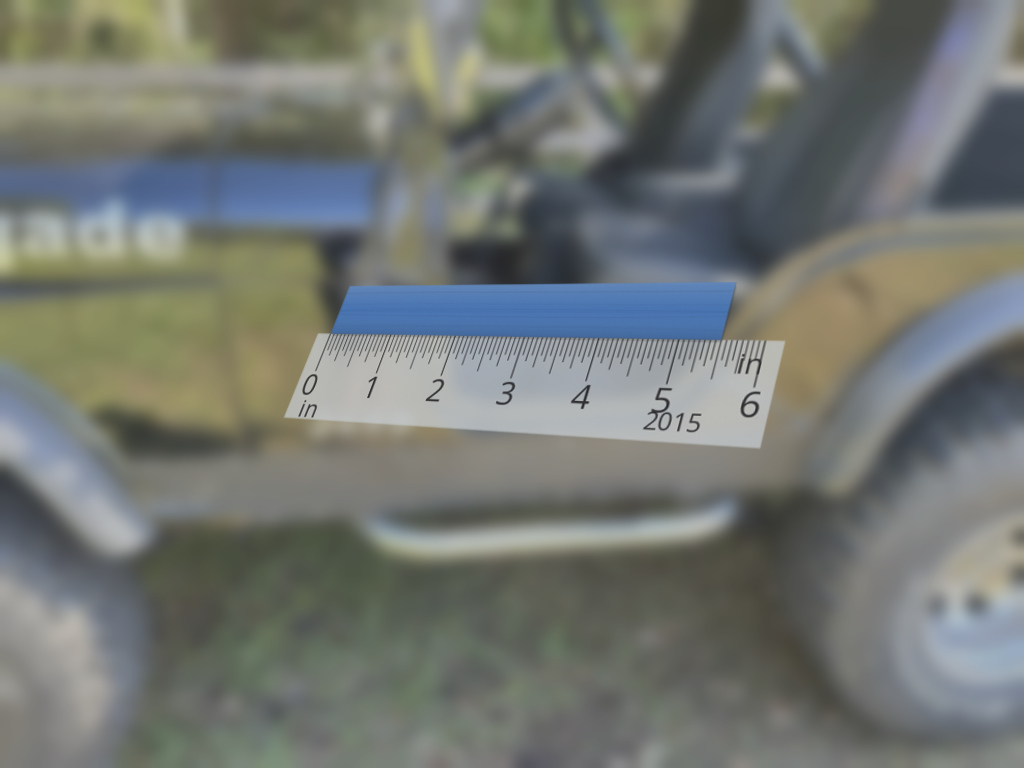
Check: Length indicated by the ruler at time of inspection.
5.5 in
